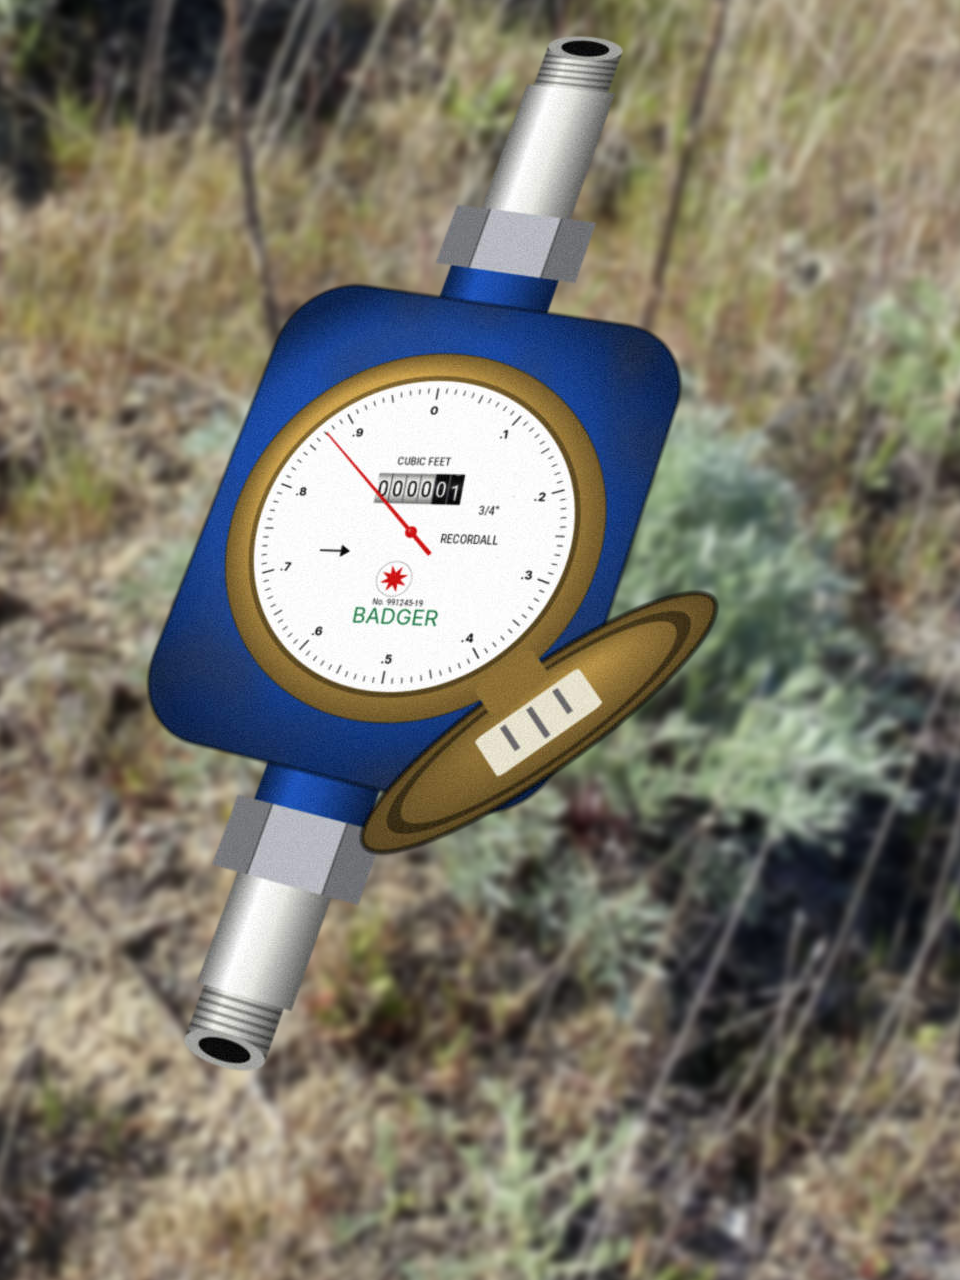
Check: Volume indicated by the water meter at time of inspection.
0.87 ft³
